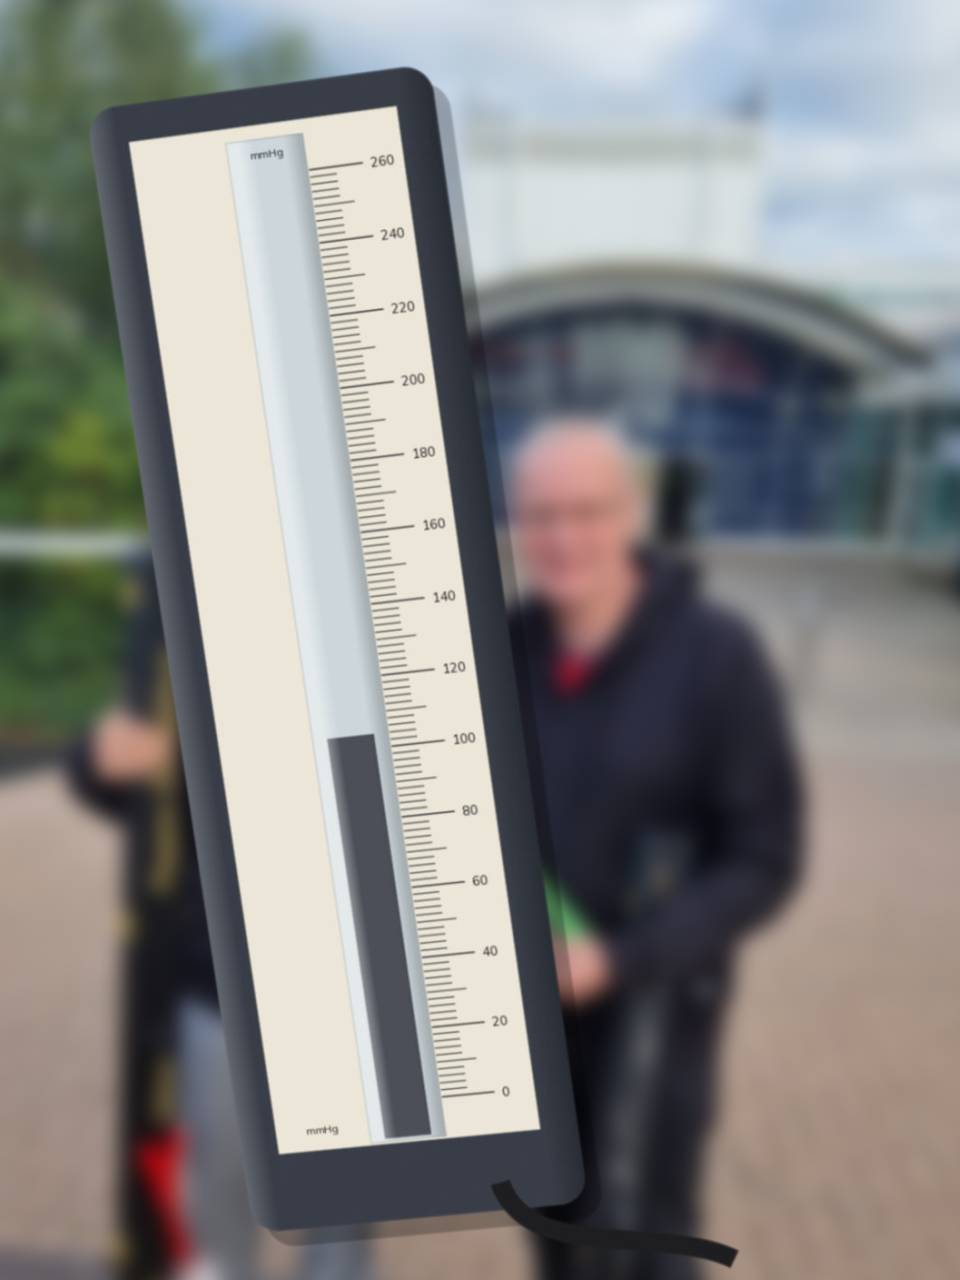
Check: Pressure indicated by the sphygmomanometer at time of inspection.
104 mmHg
